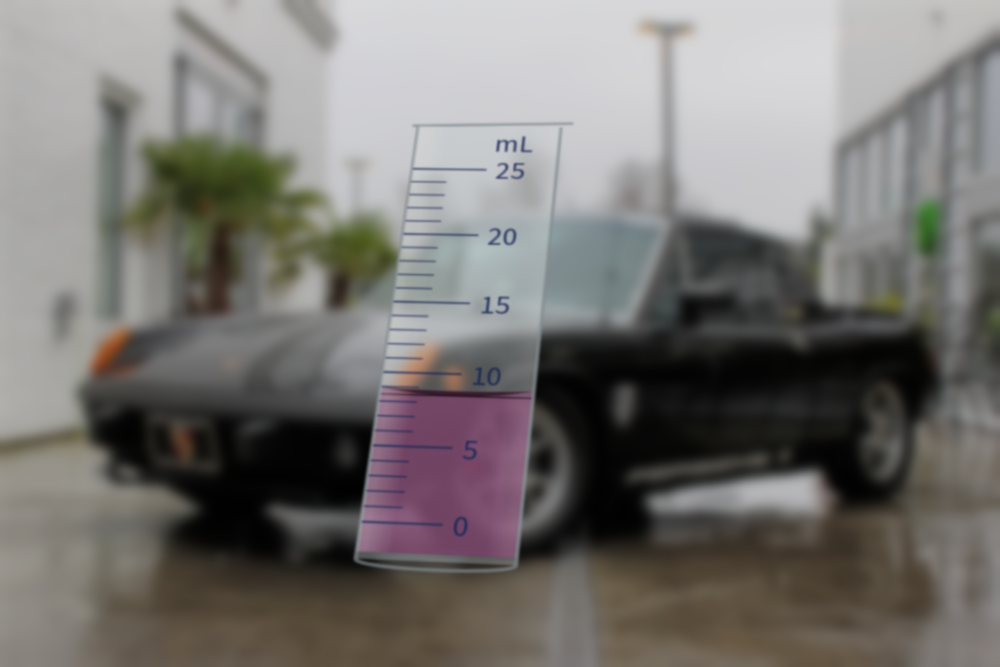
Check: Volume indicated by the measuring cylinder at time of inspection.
8.5 mL
